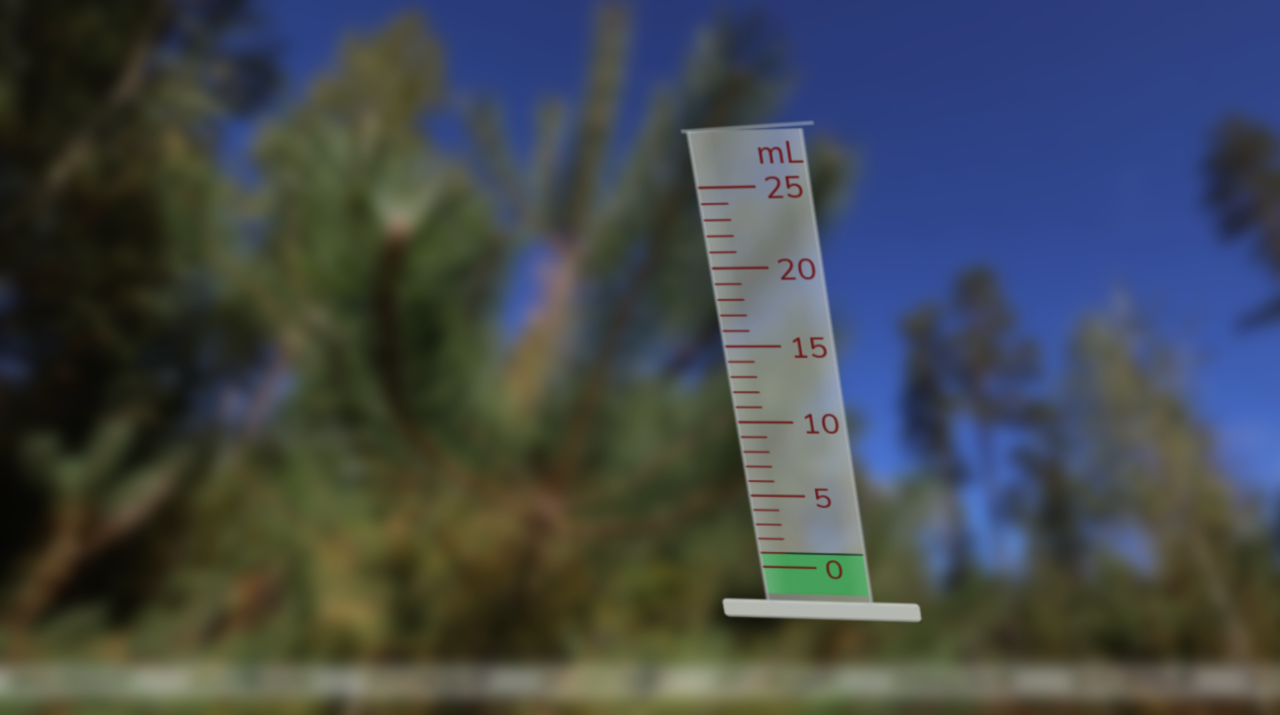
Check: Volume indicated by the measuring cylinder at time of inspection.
1 mL
